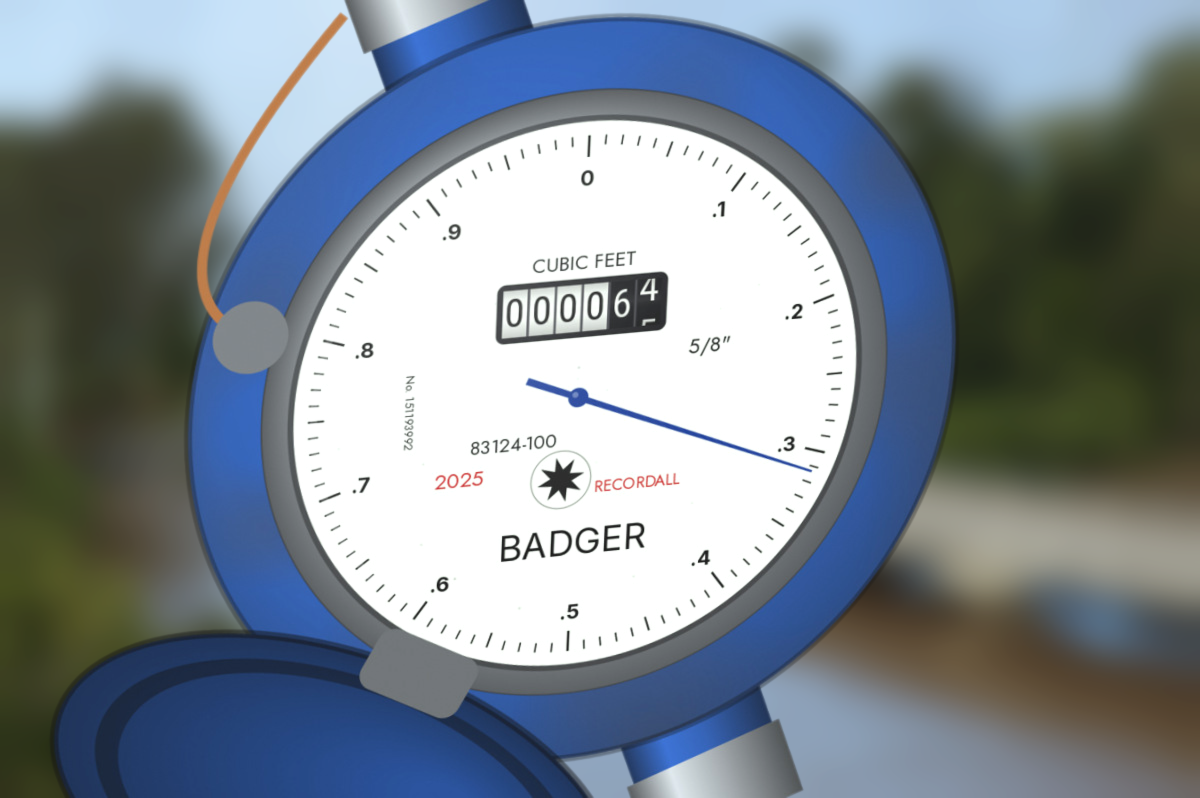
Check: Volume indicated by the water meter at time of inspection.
64.31 ft³
